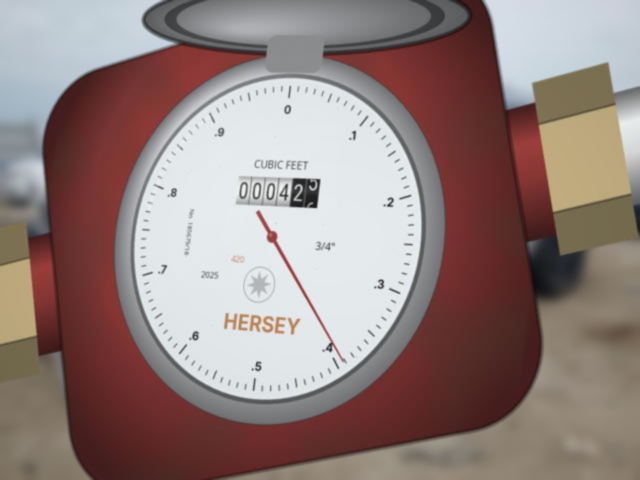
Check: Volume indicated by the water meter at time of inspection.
425.39 ft³
